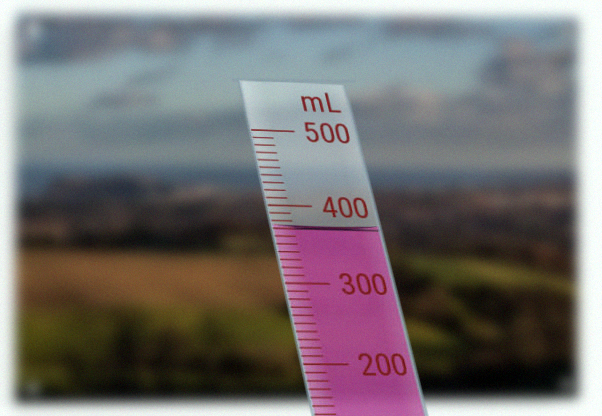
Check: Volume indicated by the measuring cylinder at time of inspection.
370 mL
